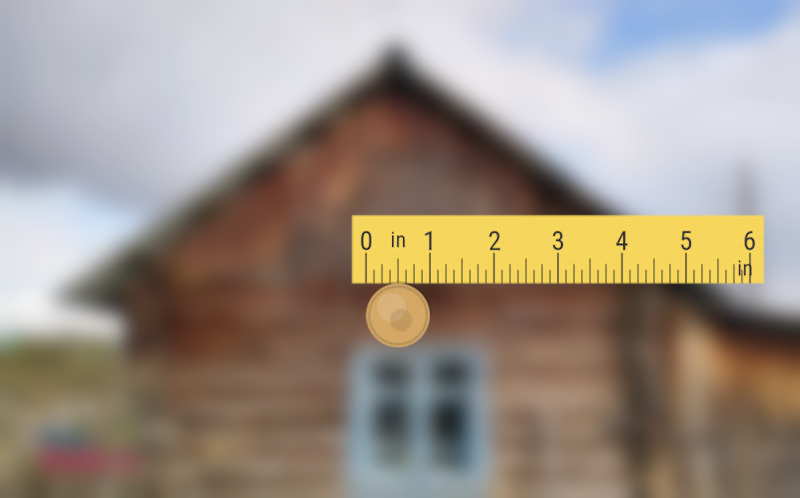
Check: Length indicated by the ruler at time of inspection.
1 in
